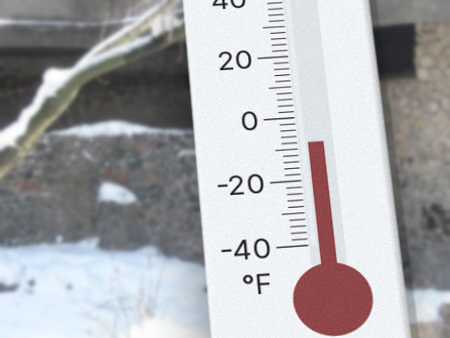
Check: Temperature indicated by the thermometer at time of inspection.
-8 °F
